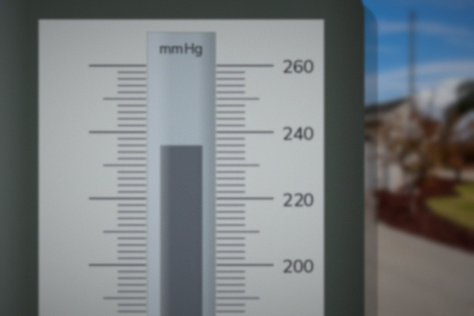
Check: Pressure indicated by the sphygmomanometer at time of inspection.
236 mmHg
